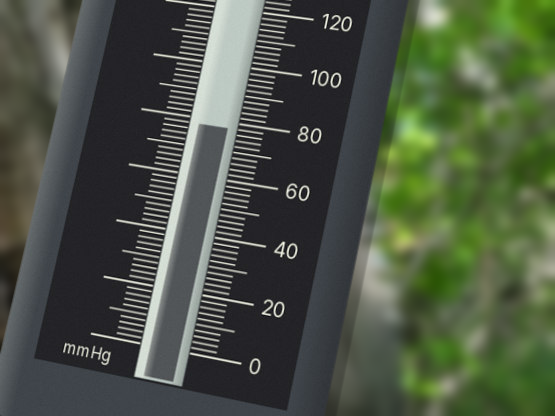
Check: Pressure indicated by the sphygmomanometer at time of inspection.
78 mmHg
